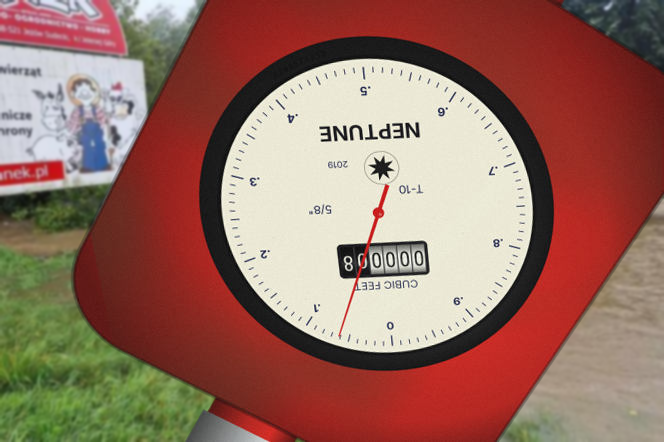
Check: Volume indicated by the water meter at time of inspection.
8.06 ft³
